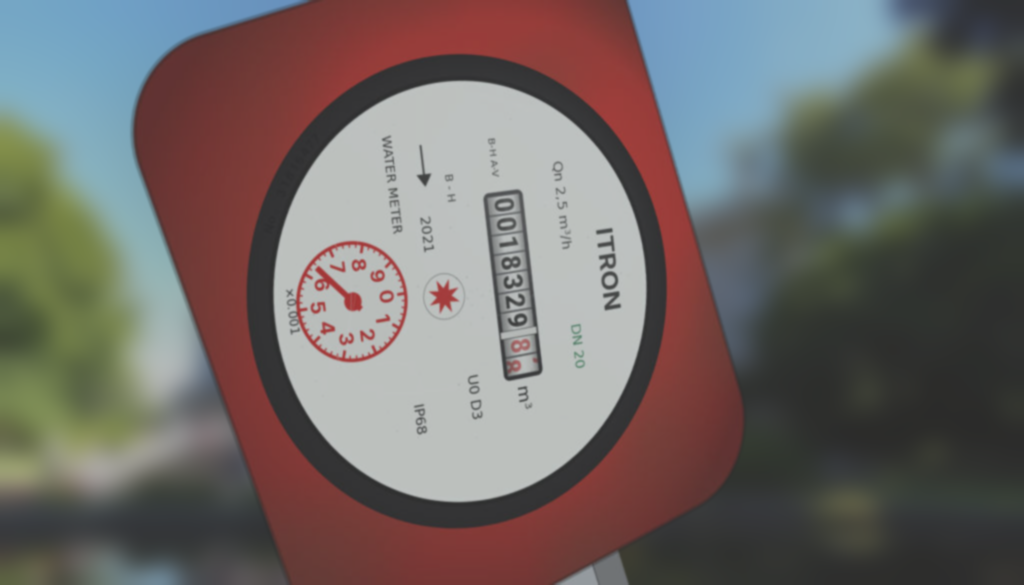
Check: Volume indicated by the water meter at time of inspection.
18329.876 m³
